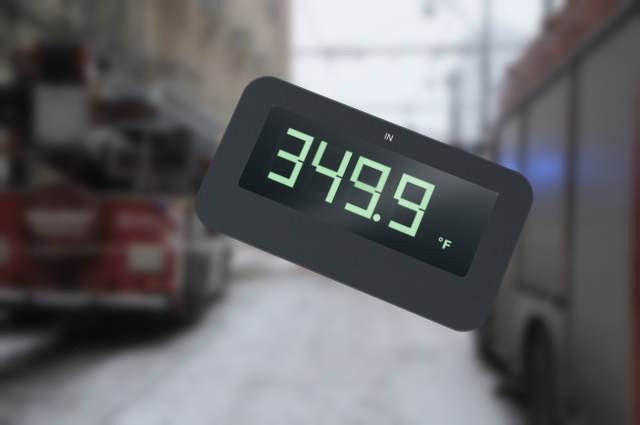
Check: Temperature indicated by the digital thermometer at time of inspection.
349.9 °F
